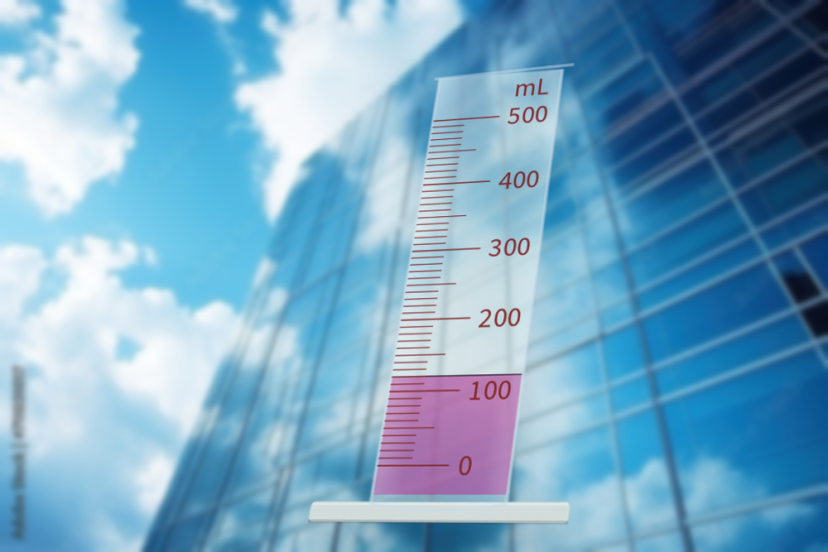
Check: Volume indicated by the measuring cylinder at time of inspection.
120 mL
